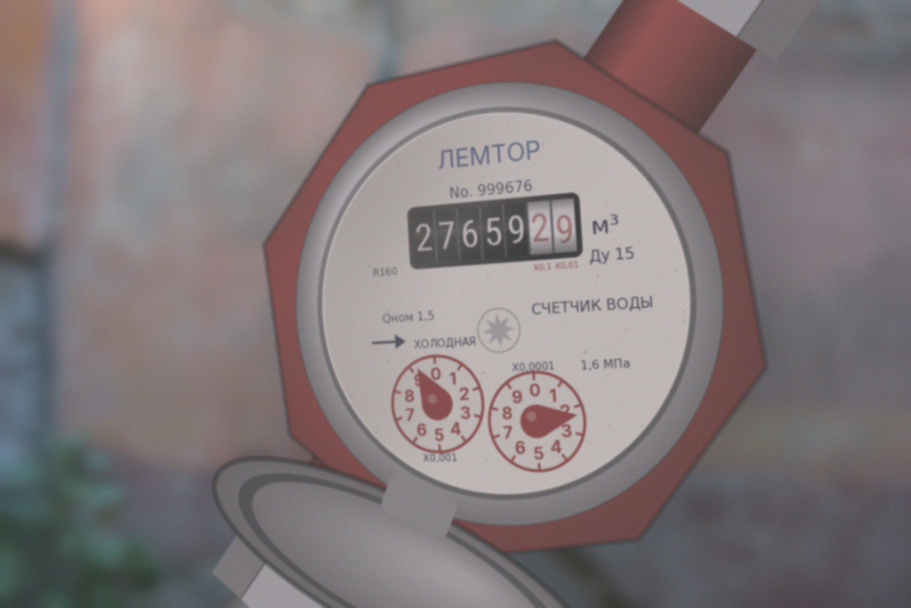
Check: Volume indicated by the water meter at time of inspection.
27659.2892 m³
